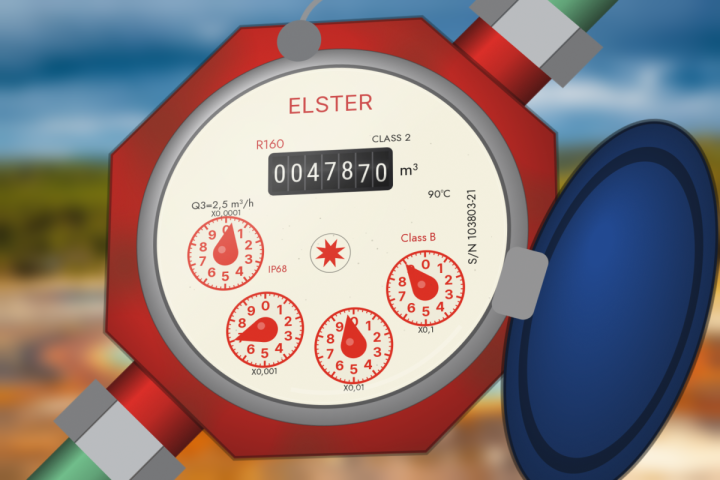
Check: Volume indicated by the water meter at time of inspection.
47869.8970 m³
